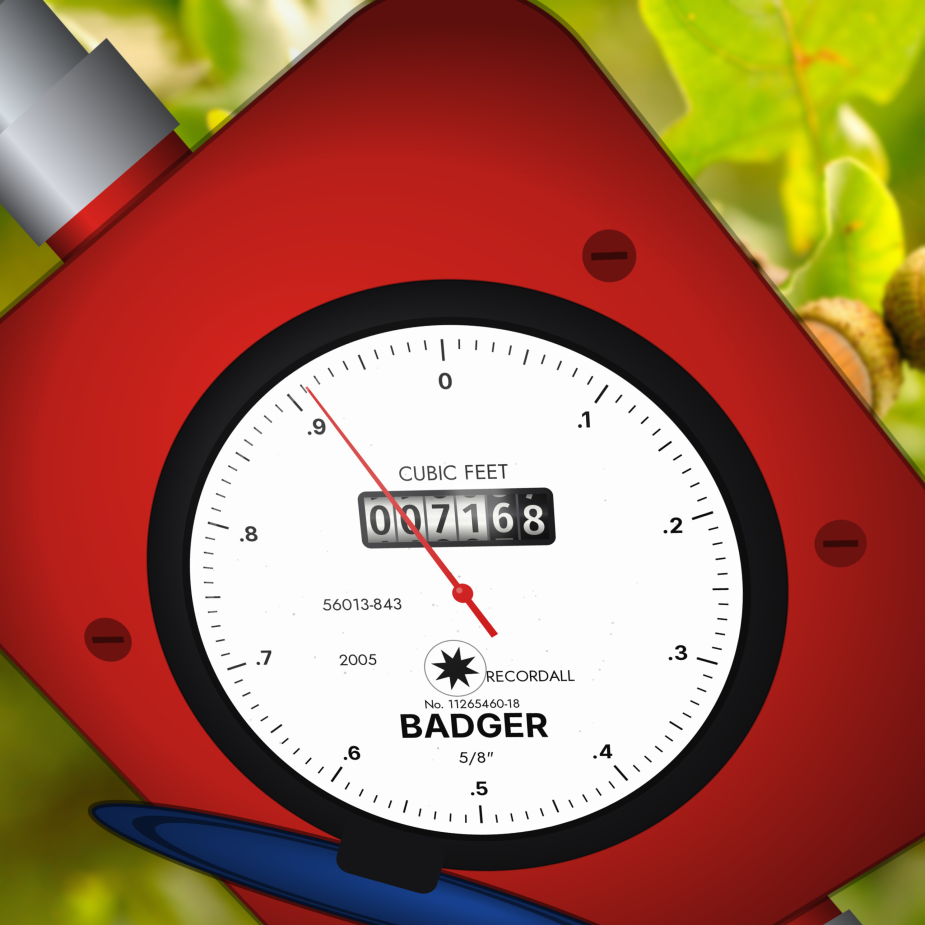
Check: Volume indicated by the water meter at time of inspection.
7167.91 ft³
